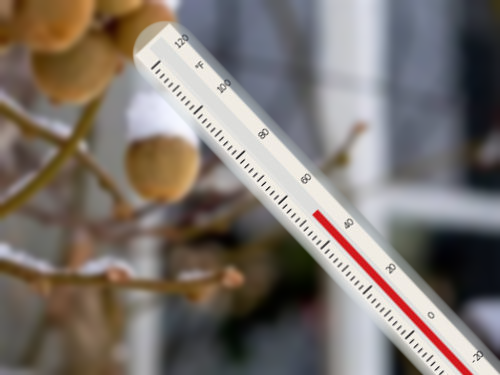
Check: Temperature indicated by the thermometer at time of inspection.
50 °F
